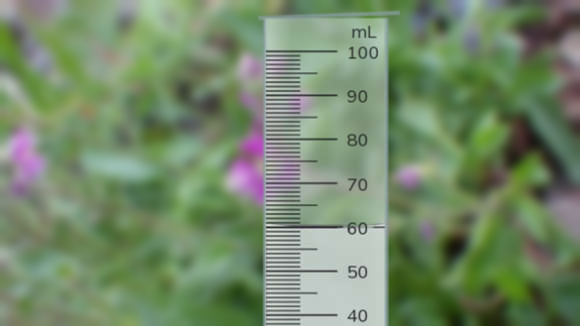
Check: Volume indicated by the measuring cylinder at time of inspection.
60 mL
